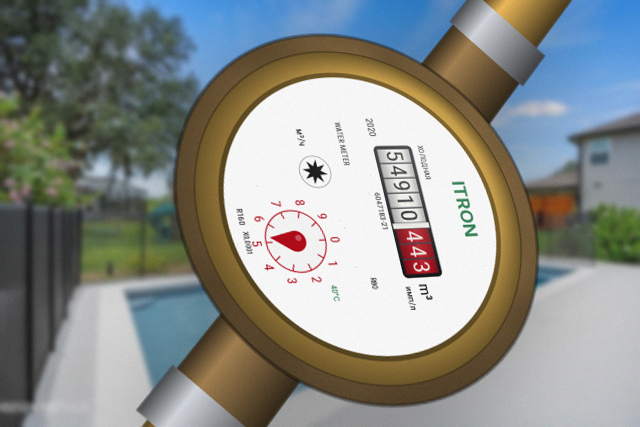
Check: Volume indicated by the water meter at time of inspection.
54910.4435 m³
